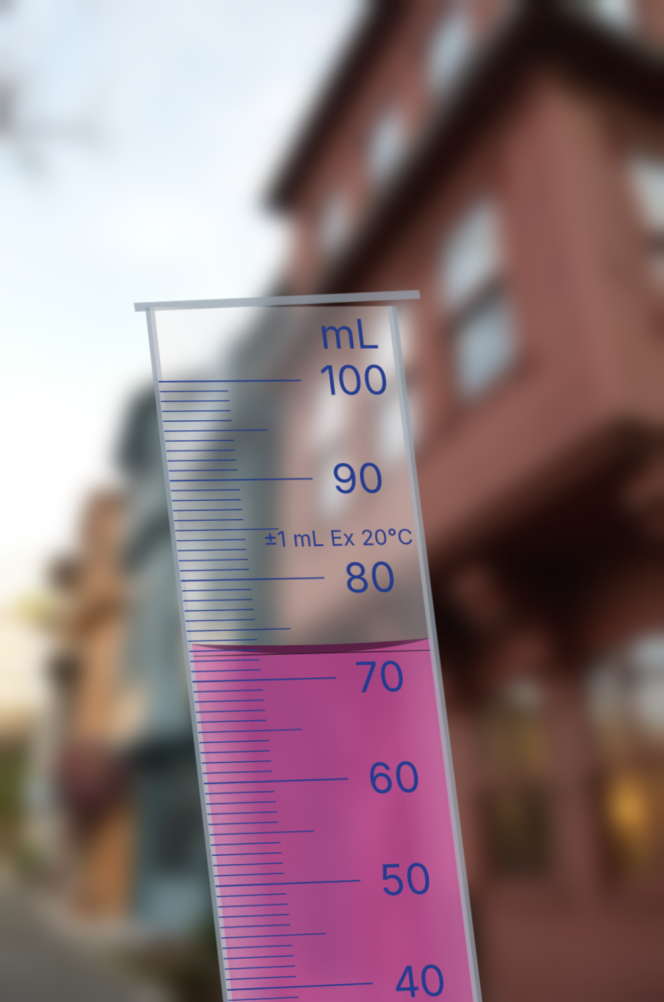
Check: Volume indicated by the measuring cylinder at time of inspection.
72.5 mL
